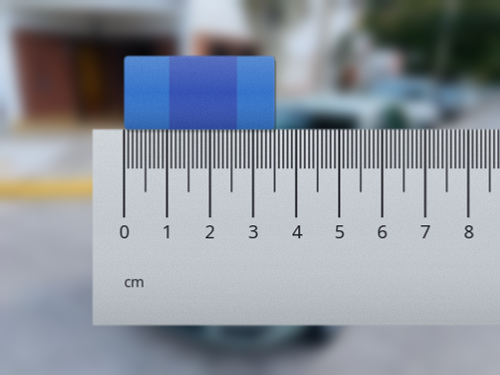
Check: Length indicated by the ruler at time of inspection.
3.5 cm
